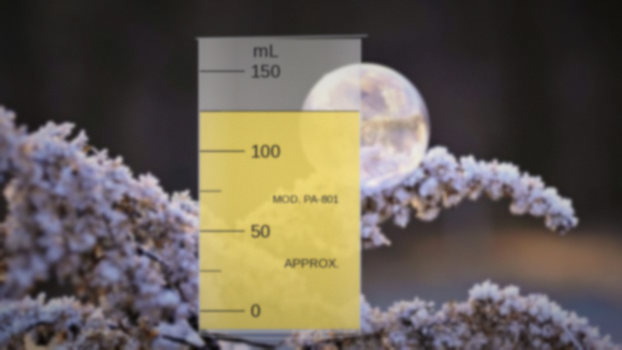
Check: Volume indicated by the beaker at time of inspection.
125 mL
